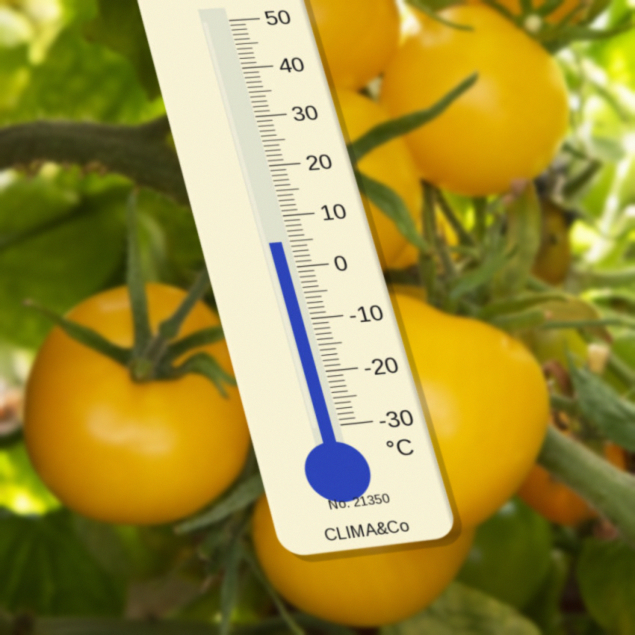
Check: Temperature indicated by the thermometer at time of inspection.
5 °C
